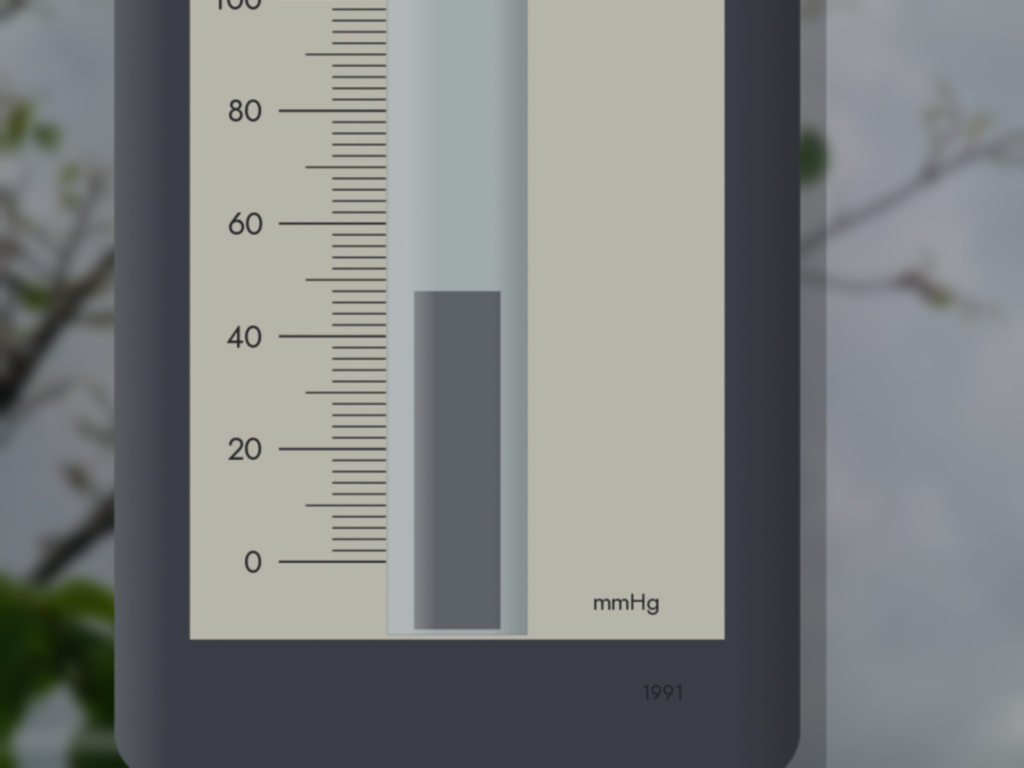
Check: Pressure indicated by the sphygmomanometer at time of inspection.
48 mmHg
